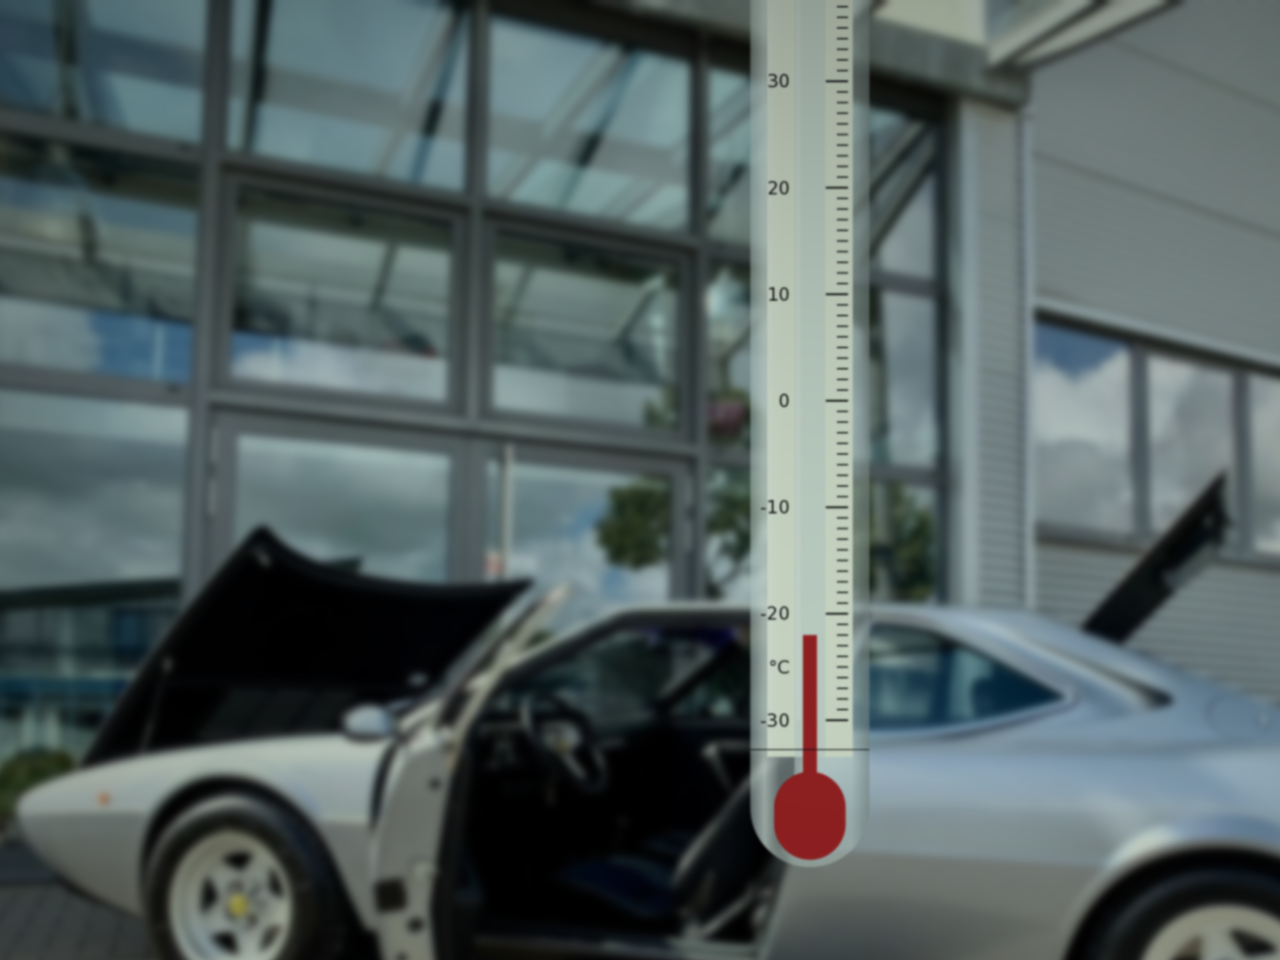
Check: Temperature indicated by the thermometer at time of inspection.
-22 °C
